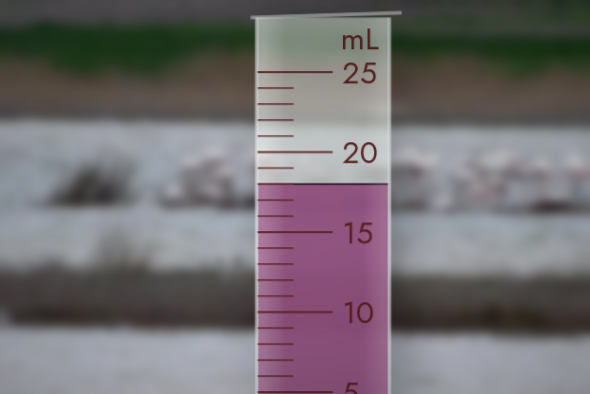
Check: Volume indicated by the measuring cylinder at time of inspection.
18 mL
